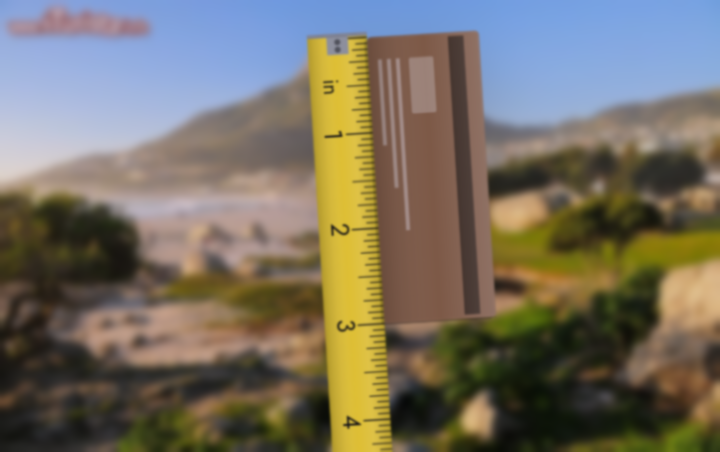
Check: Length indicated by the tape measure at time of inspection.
3 in
